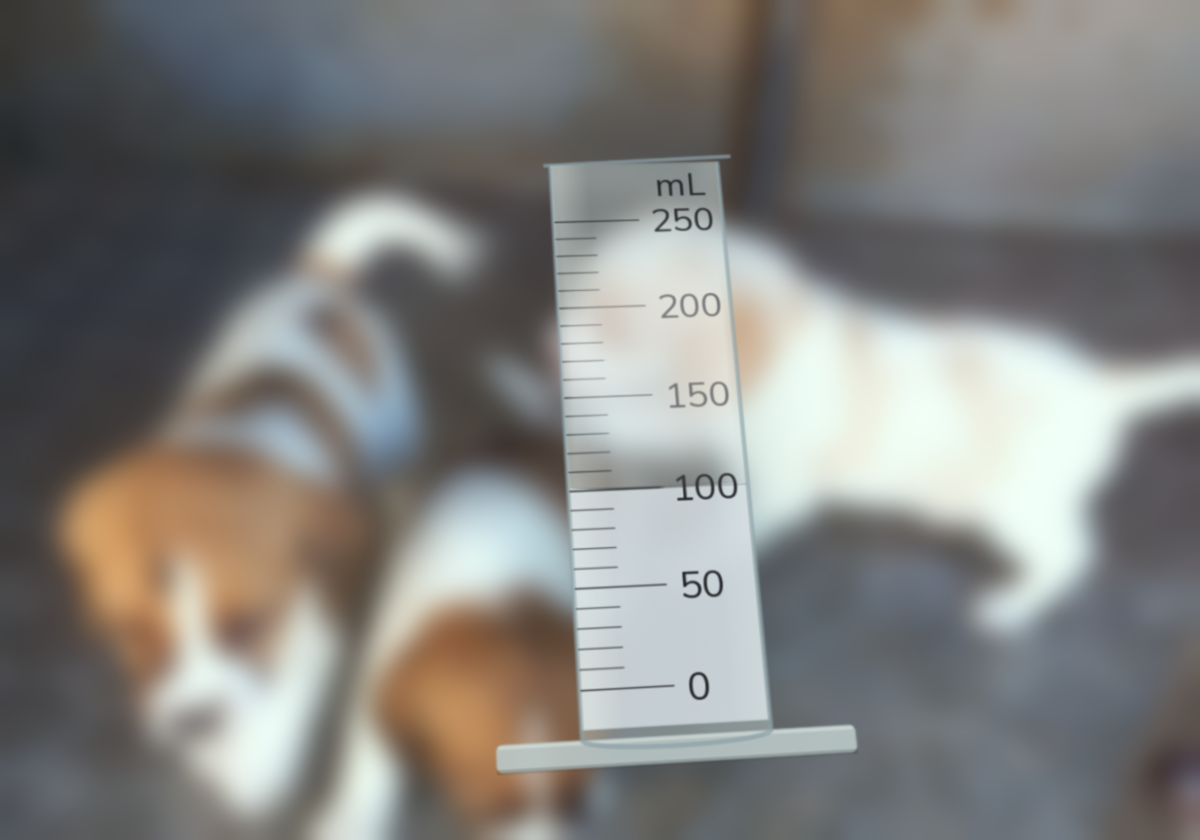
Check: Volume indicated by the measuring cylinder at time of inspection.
100 mL
